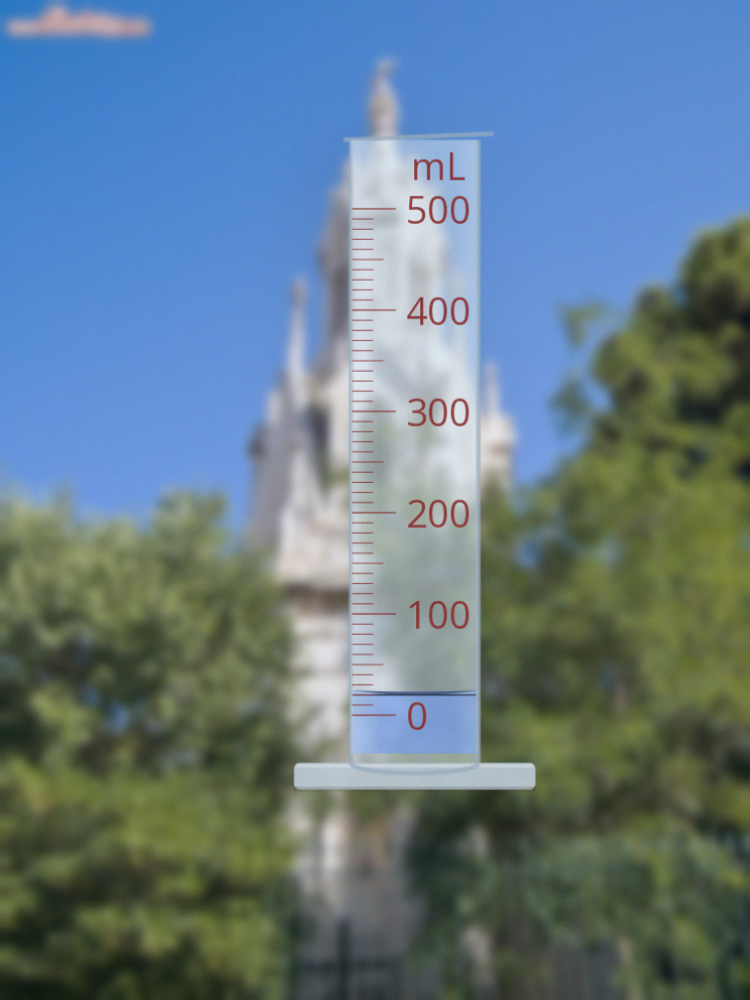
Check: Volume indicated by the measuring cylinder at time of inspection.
20 mL
